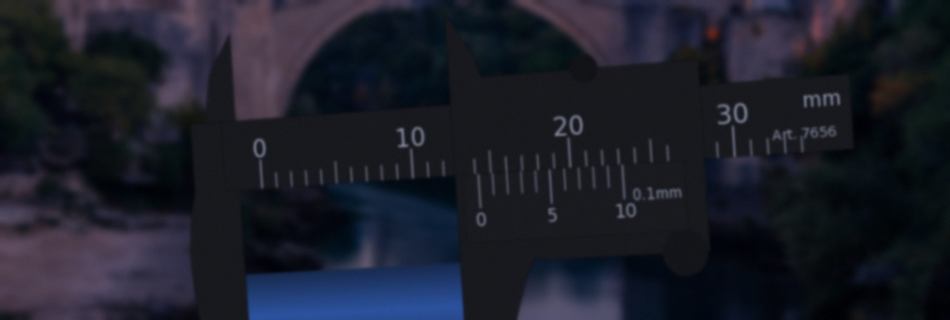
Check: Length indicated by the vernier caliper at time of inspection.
14.2 mm
